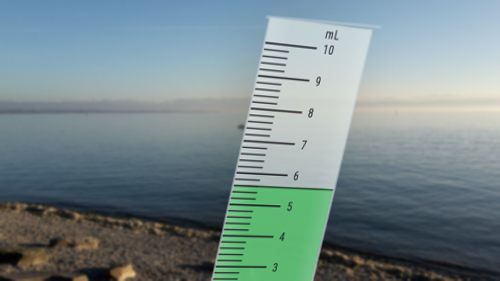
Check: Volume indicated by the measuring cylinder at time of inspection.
5.6 mL
